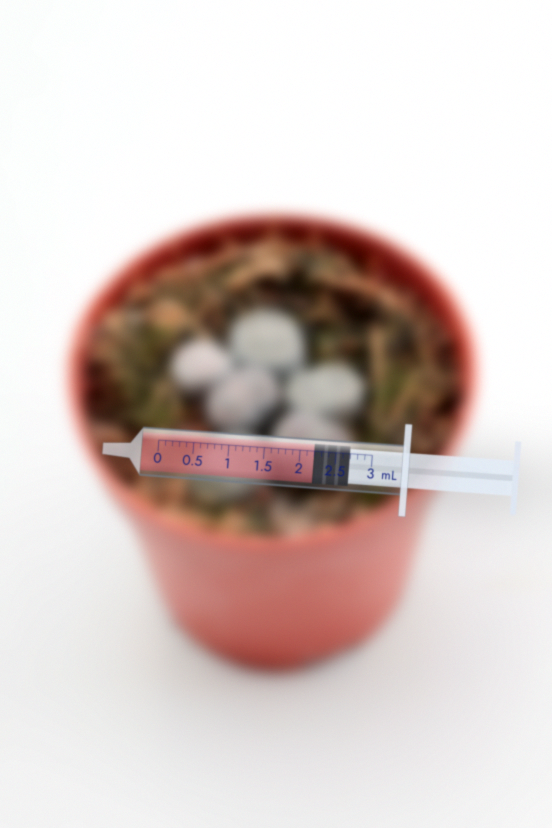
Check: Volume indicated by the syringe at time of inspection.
2.2 mL
